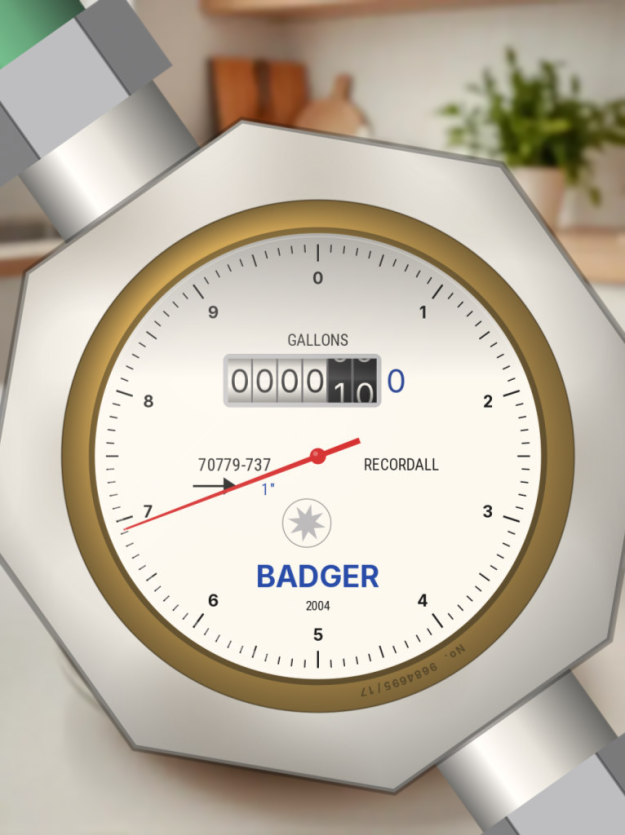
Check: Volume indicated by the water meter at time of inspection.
96.9 gal
